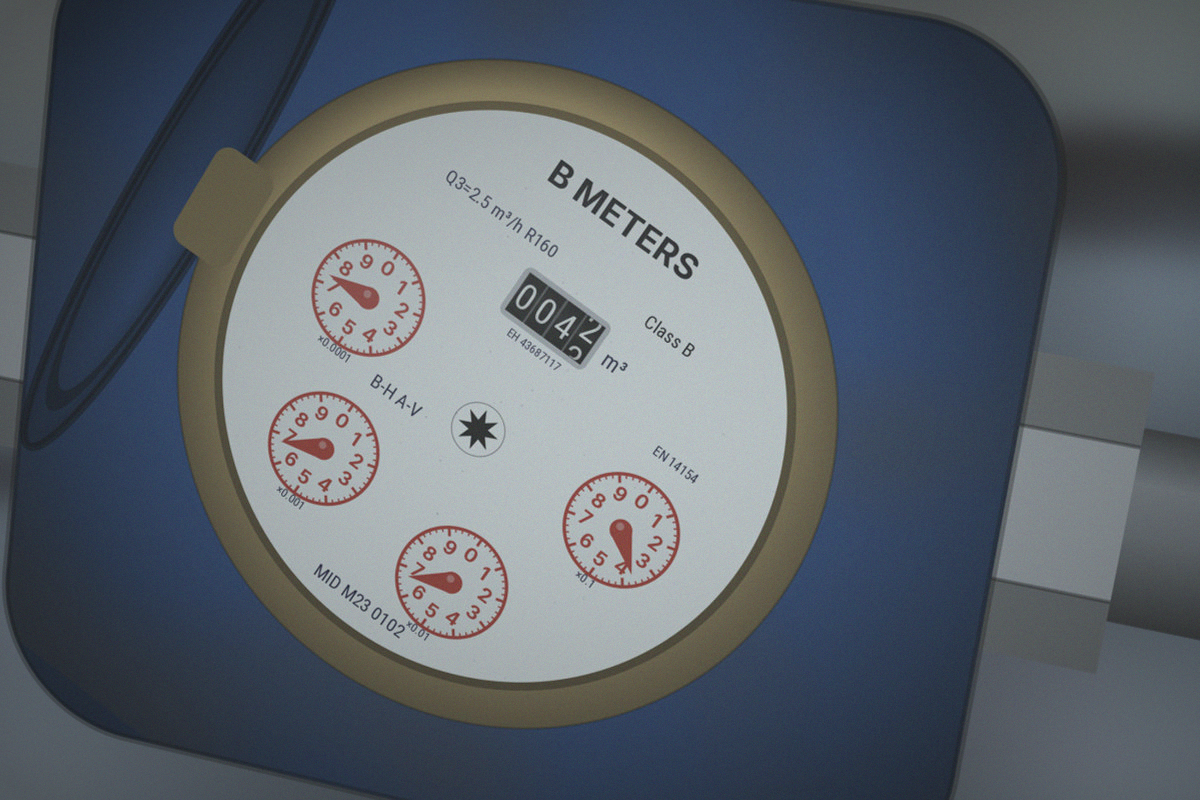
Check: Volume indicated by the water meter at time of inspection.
42.3667 m³
